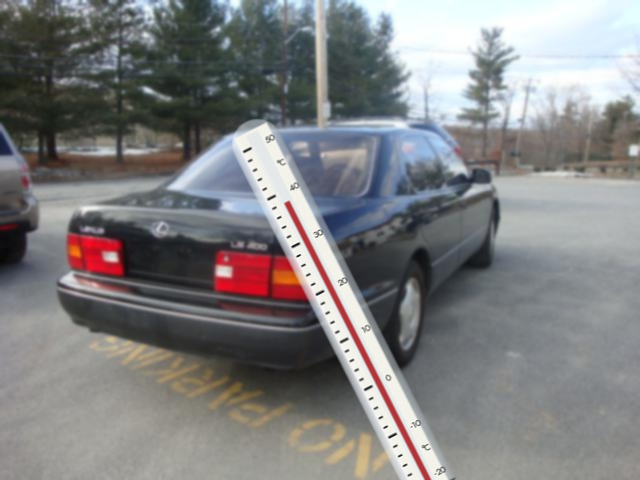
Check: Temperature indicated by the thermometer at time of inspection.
38 °C
